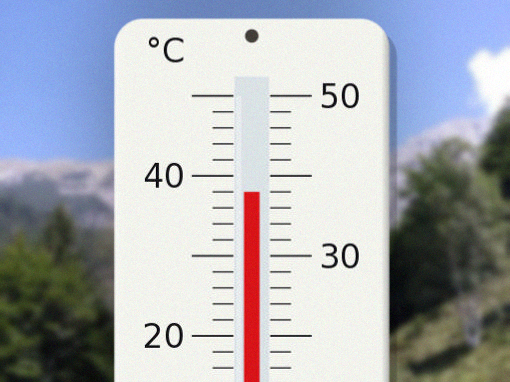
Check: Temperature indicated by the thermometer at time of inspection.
38 °C
